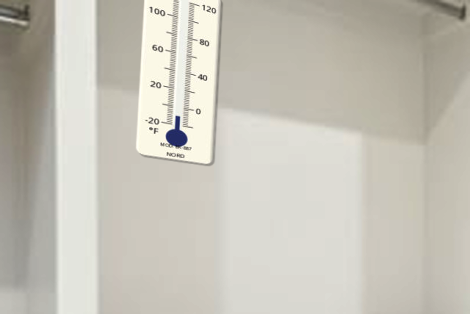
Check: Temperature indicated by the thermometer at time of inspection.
-10 °F
